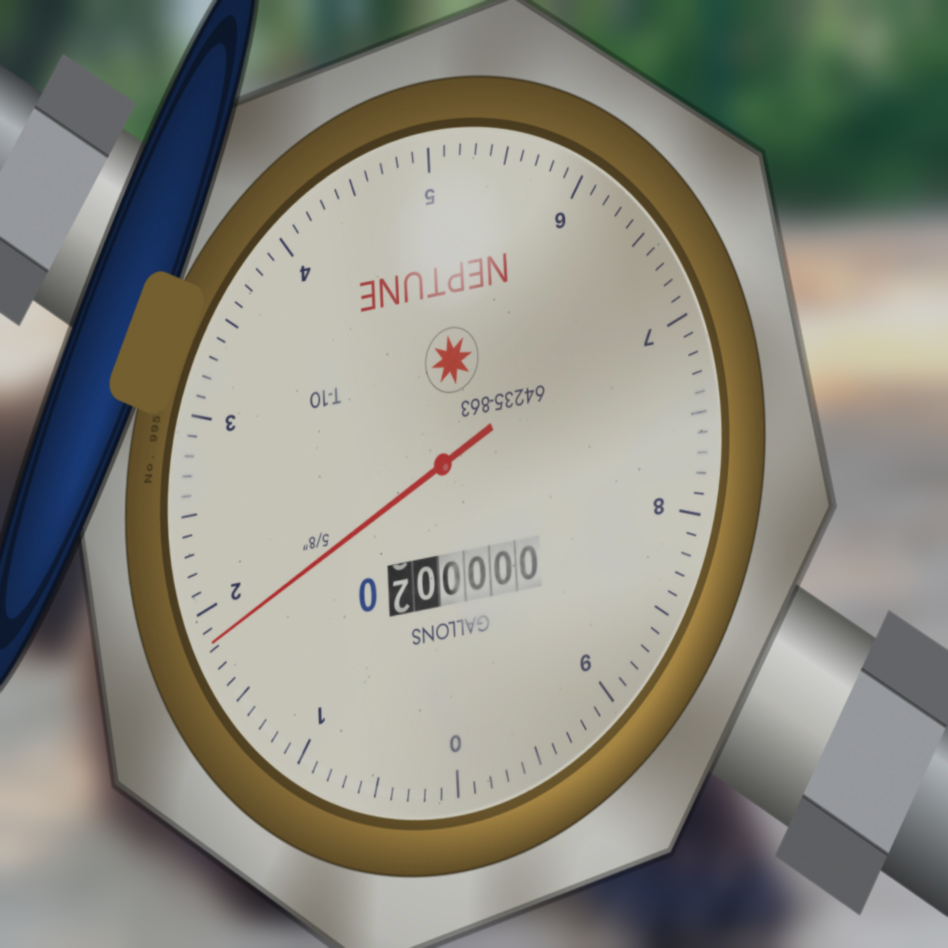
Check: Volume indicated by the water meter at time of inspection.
21.8 gal
